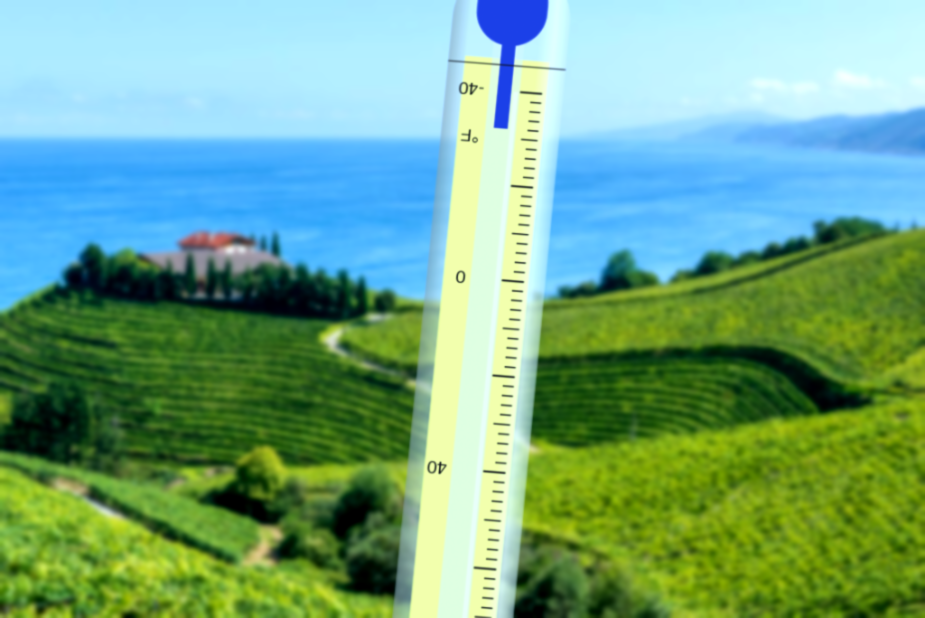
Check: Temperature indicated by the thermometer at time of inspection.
-32 °F
